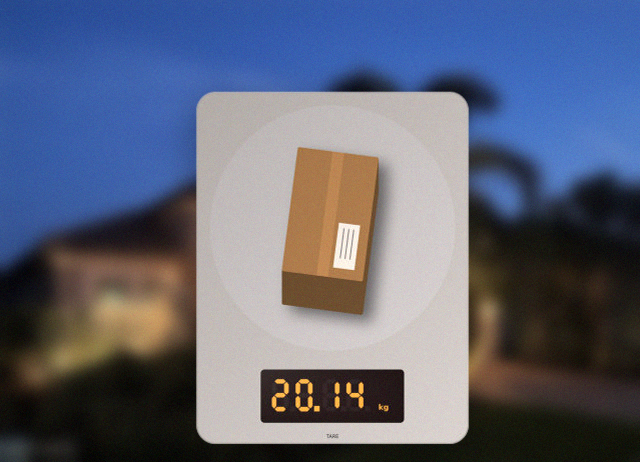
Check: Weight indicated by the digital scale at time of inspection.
20.14 kg
